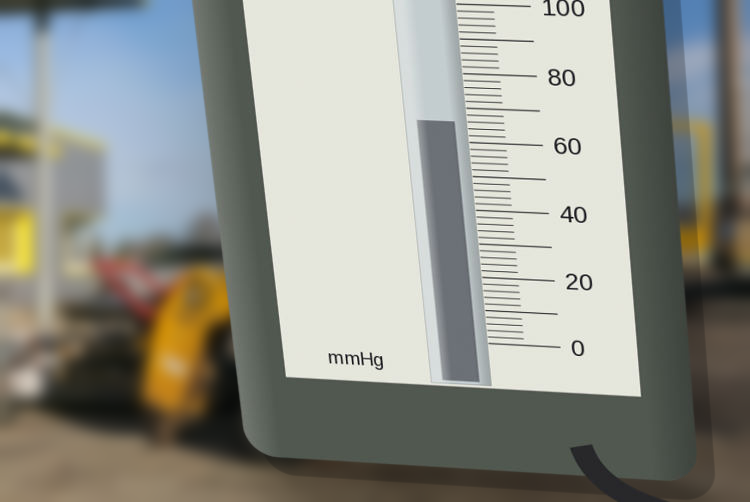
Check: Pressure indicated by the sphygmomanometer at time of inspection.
66 mmHg
